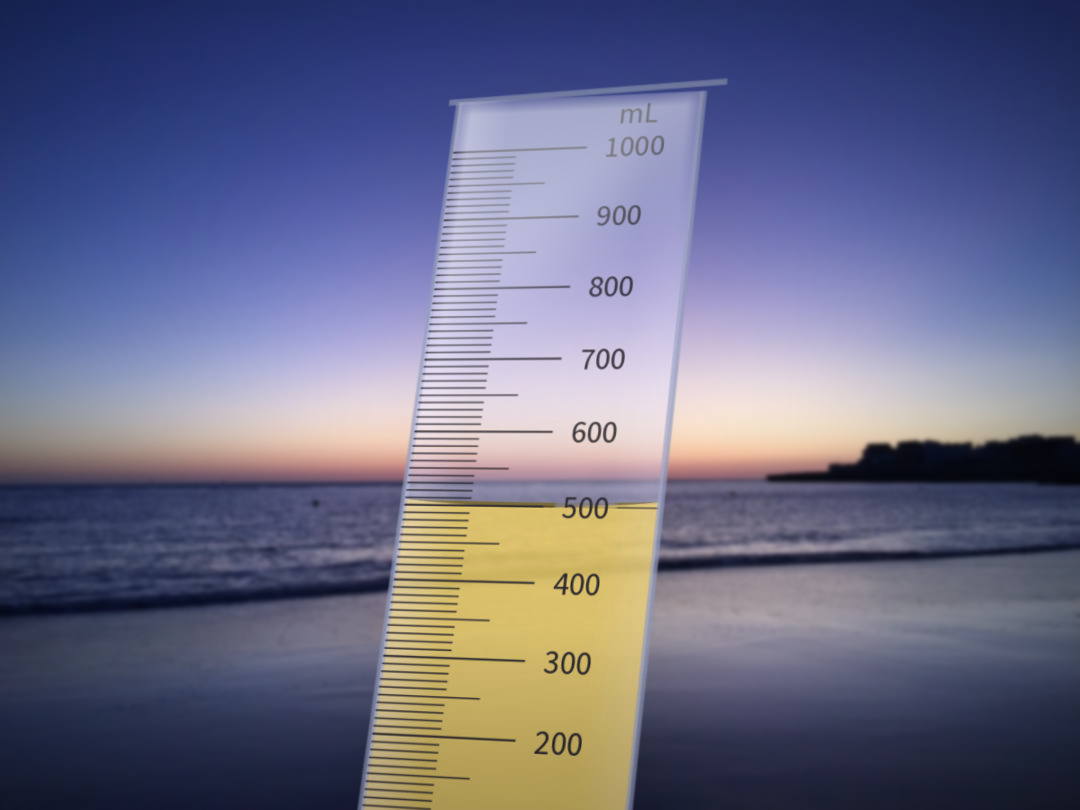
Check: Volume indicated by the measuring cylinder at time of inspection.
500 mL
